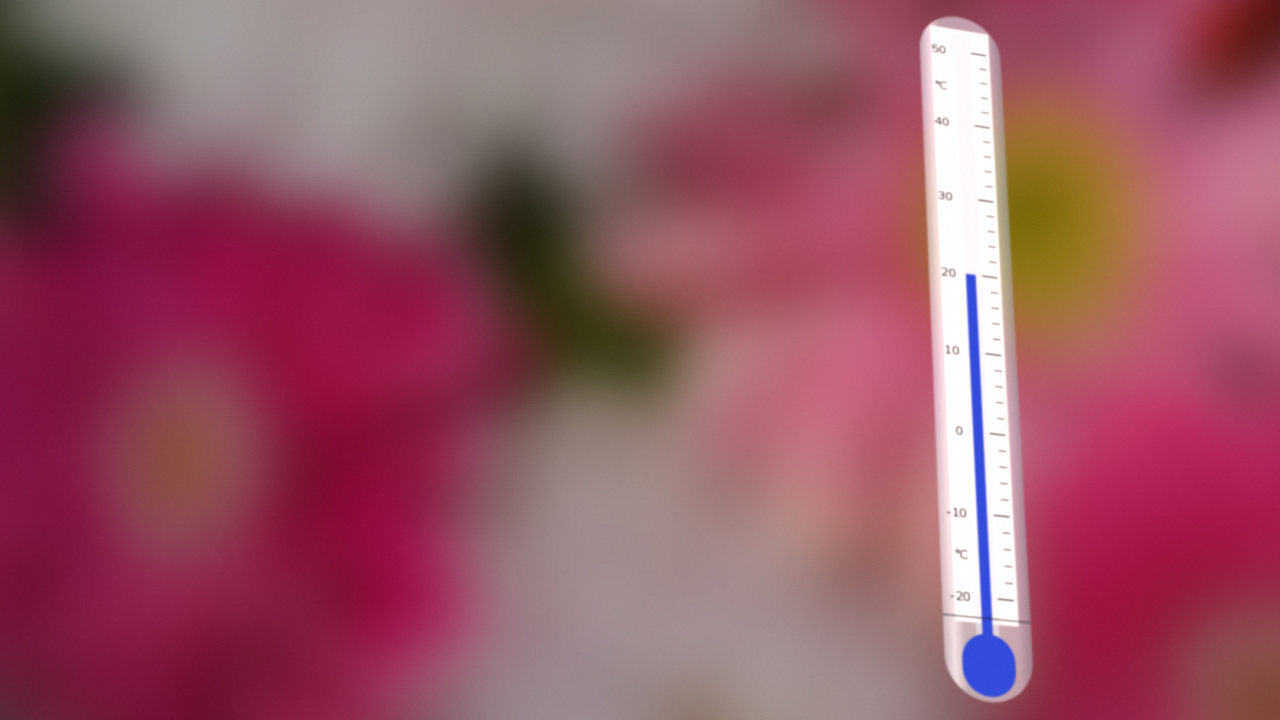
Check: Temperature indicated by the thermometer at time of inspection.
20 °C
